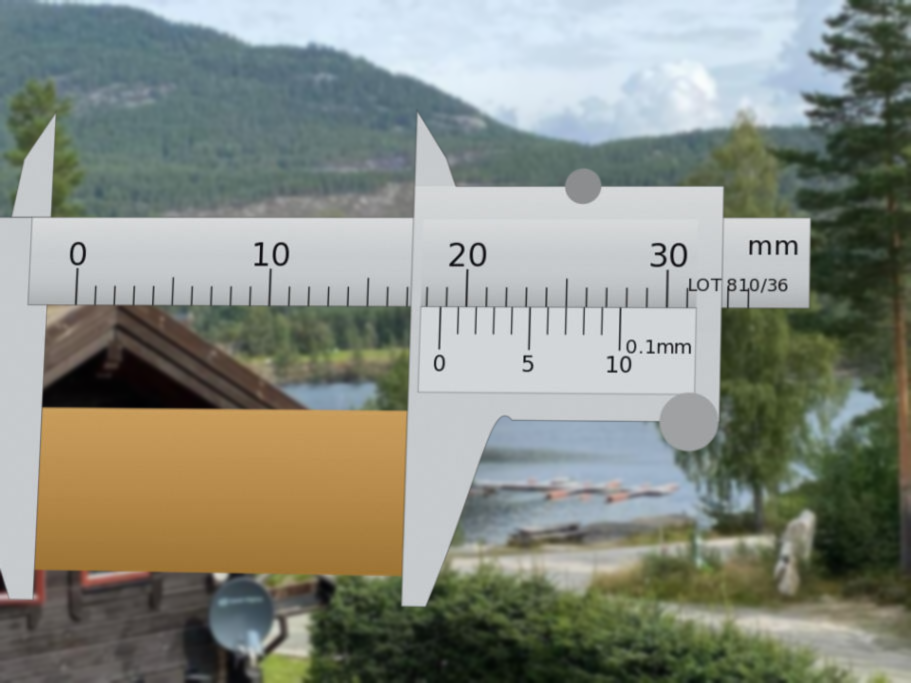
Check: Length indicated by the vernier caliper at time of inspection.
18.7 mm
